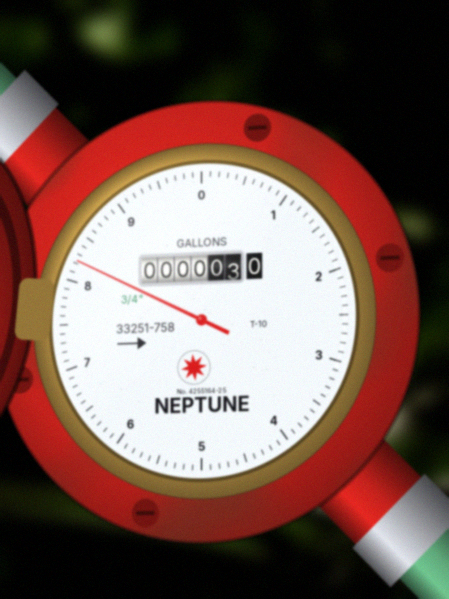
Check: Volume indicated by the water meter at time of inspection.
28.2 gal
